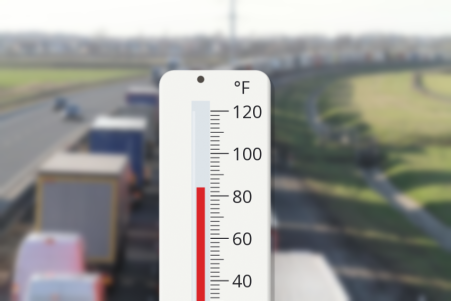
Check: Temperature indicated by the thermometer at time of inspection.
84 °F
